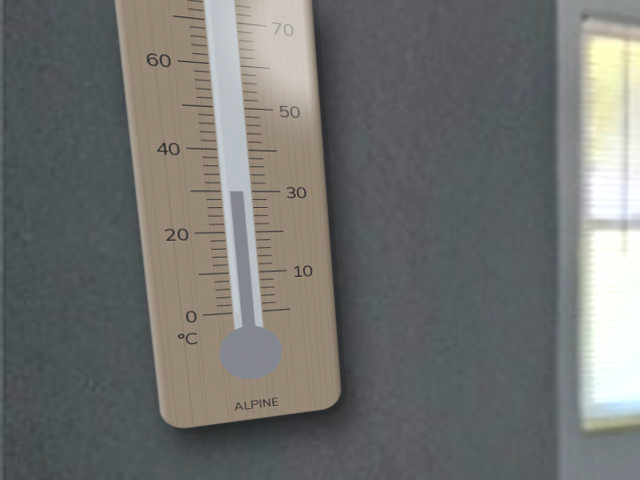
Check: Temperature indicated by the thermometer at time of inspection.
30 °C
